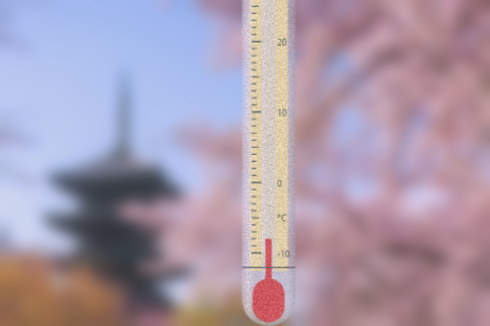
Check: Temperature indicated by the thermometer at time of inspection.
-8 °C
